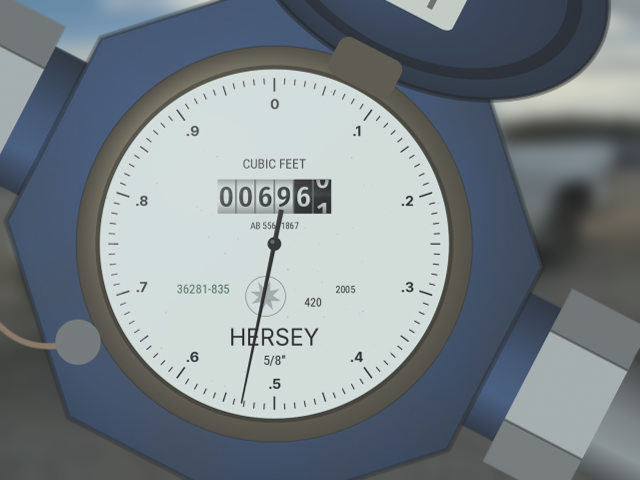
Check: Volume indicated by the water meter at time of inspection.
6960.53 ft³
